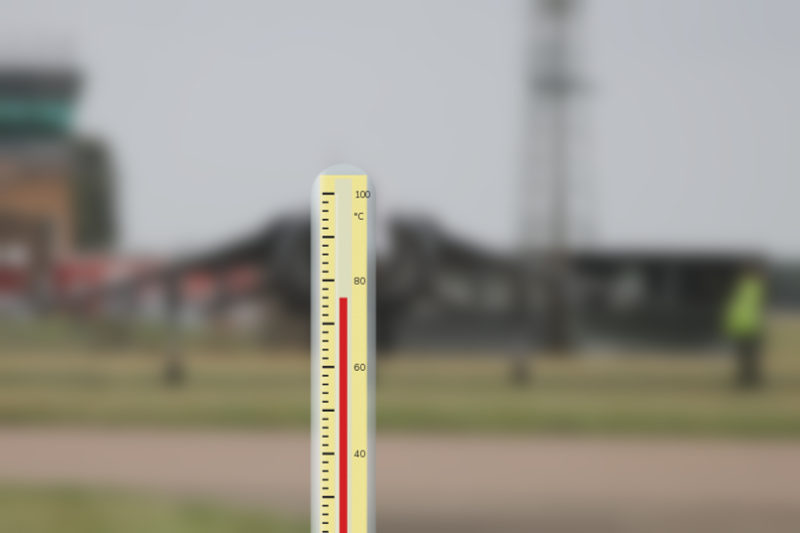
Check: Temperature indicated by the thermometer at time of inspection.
76 °C
